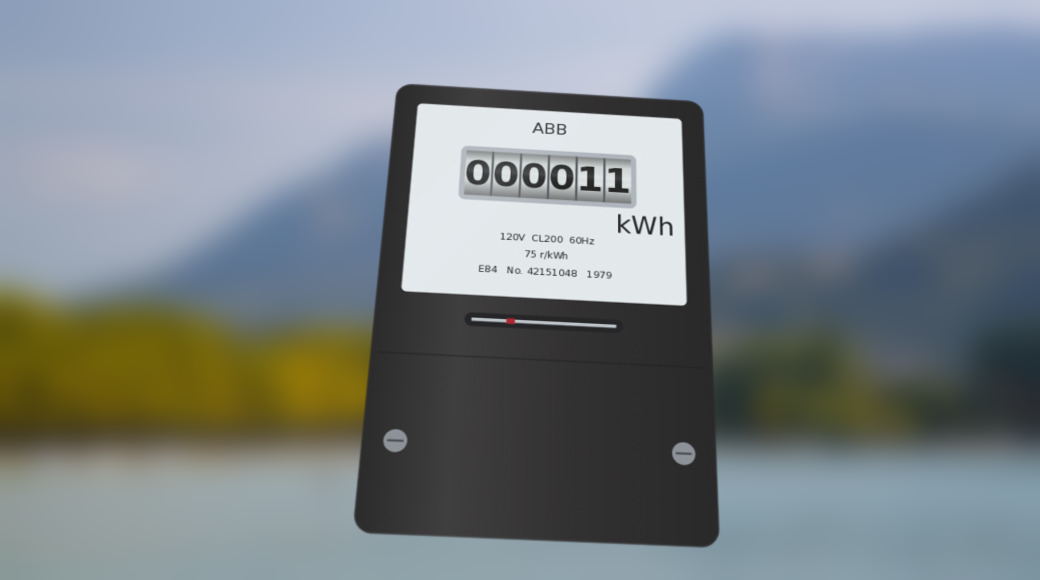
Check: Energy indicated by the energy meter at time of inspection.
11 kWh
